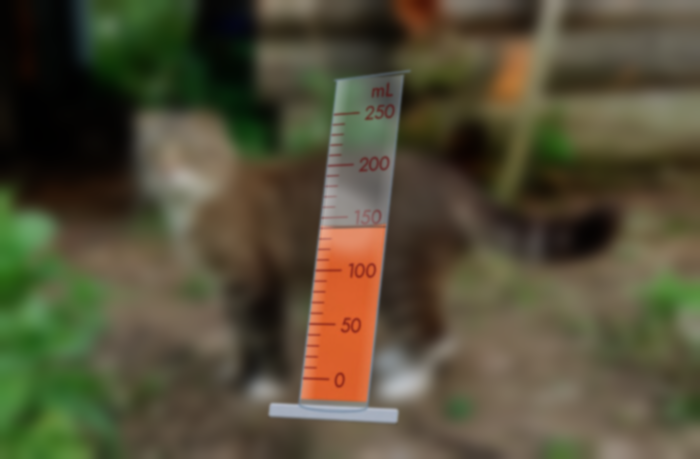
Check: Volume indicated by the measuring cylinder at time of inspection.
140 mL
